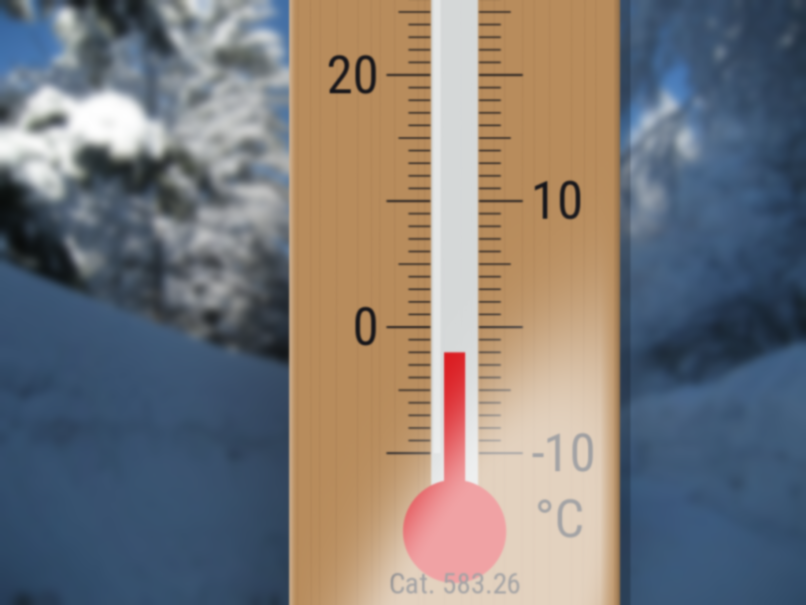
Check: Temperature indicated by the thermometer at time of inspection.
-2 °C
